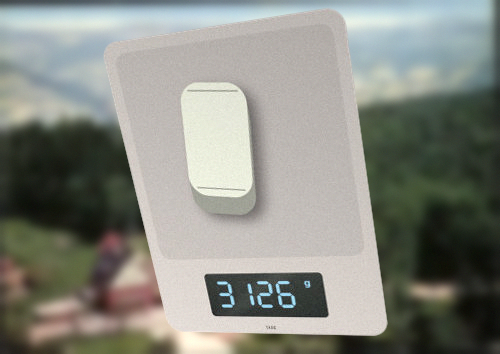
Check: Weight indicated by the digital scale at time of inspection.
3126 g
